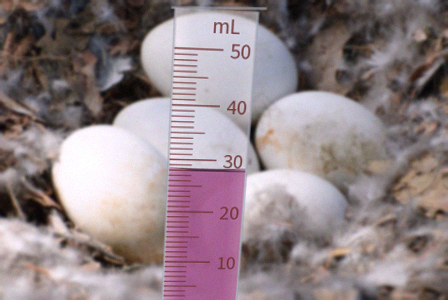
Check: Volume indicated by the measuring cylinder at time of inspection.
28 mL
